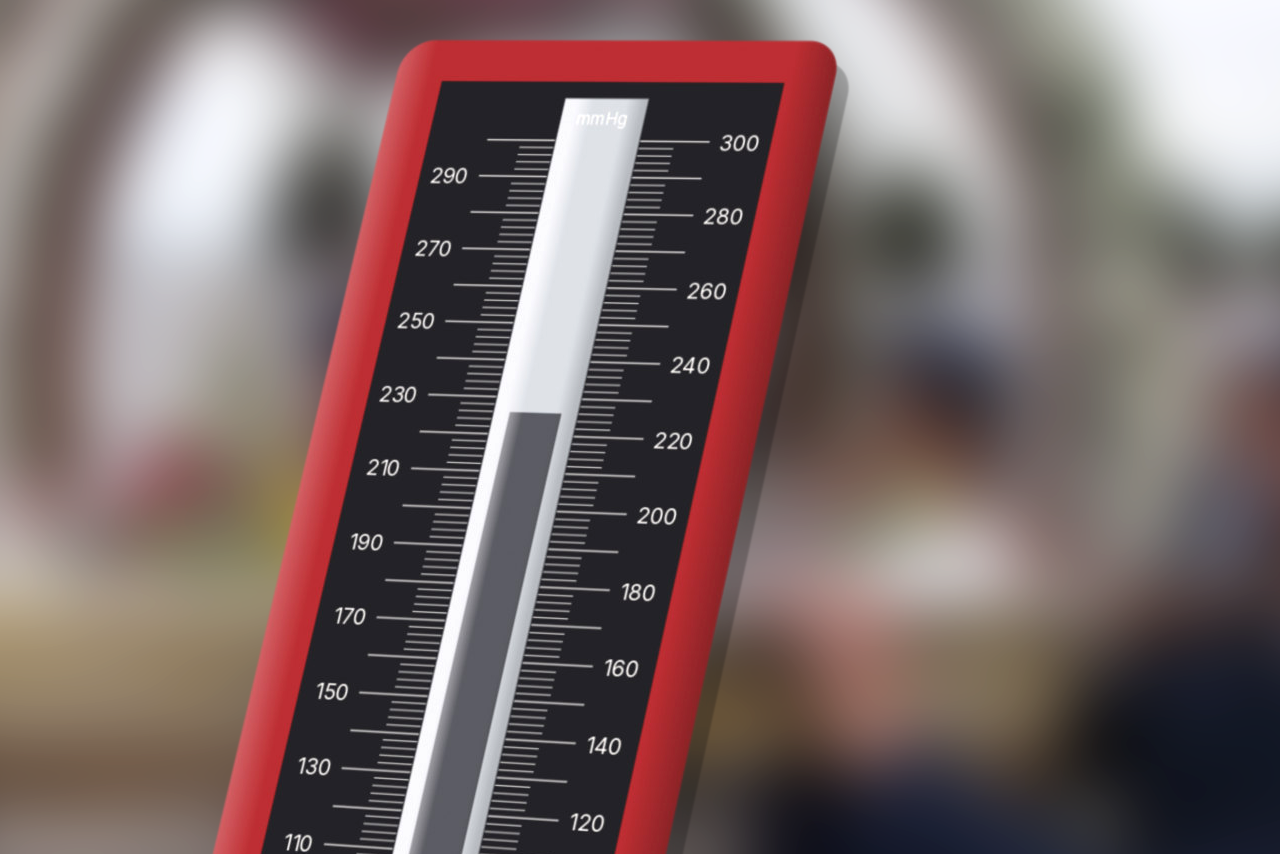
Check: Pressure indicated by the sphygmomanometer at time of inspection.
226 mmHg
